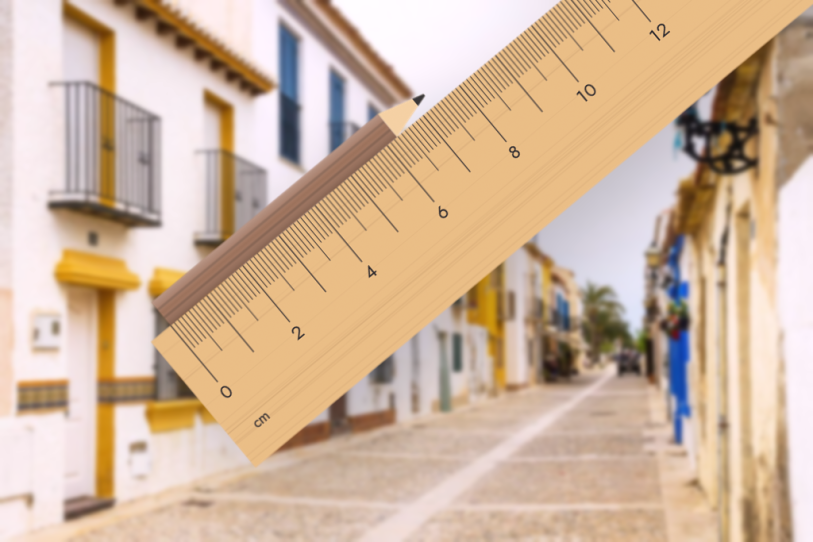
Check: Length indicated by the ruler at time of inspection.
7.3 cm
